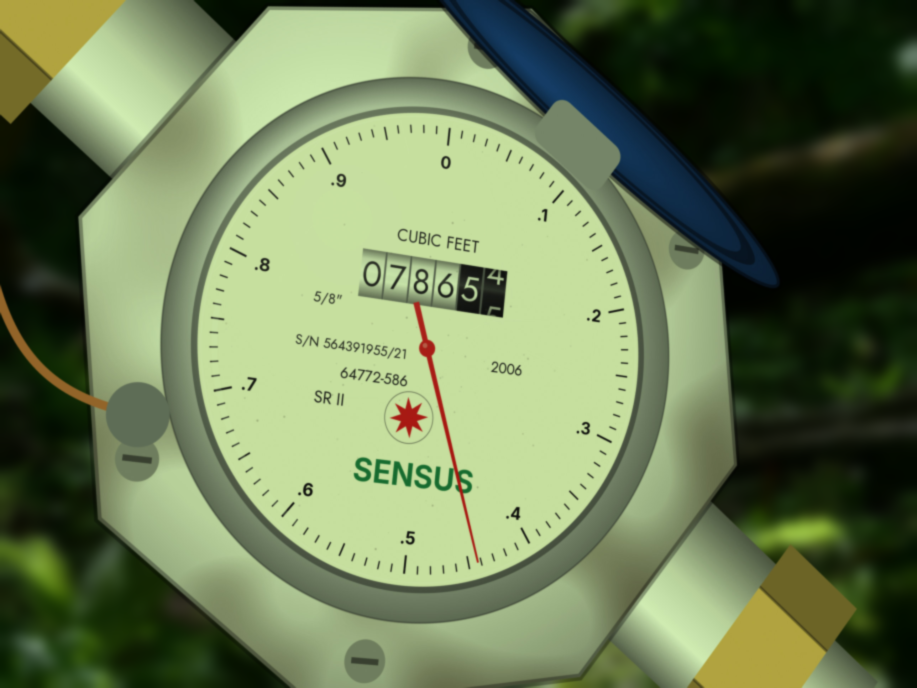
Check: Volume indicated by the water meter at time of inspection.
78654.44 ft³
